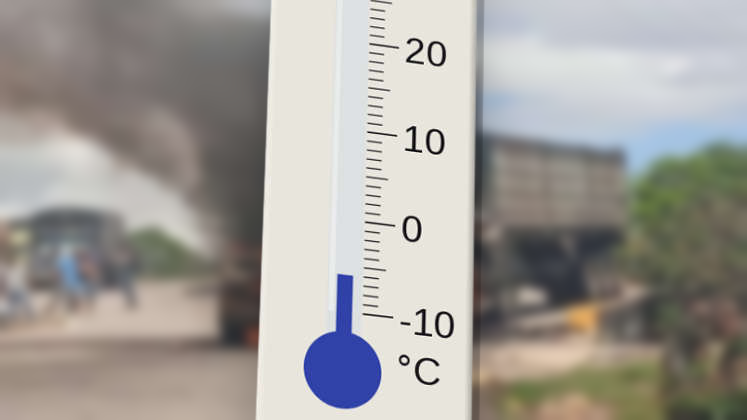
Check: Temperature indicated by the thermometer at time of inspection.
-6 °C
